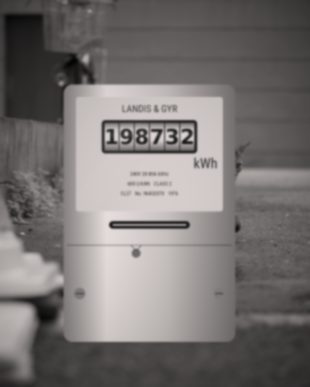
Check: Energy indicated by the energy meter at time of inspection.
198732 kWh
